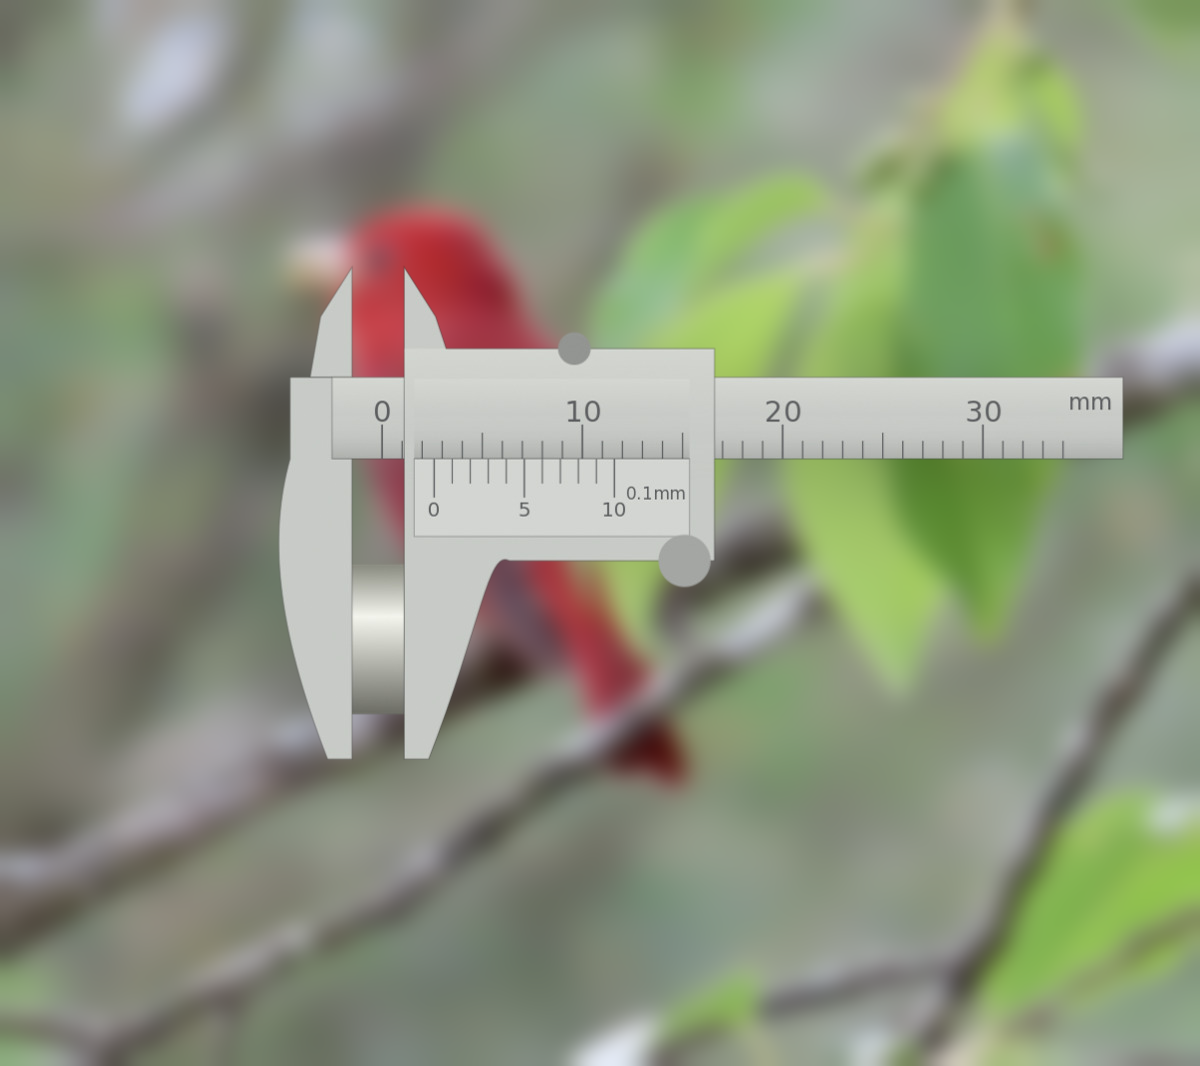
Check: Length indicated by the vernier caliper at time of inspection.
2.6 mm
